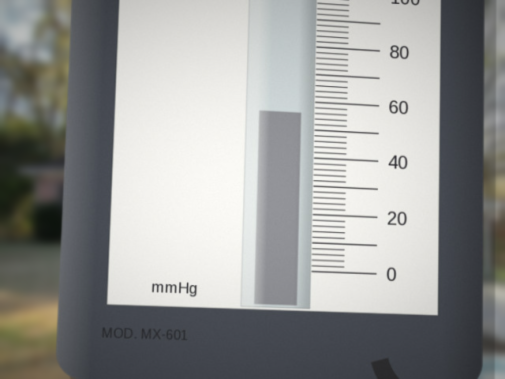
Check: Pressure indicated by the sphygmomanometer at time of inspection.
56 mmHg
